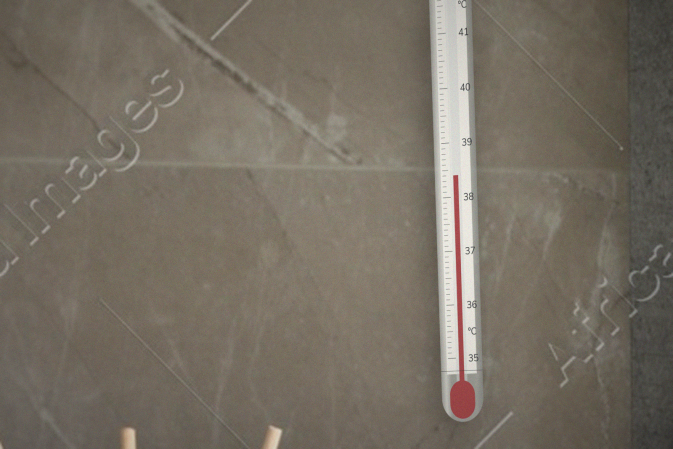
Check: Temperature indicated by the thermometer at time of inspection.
38.4 °C
